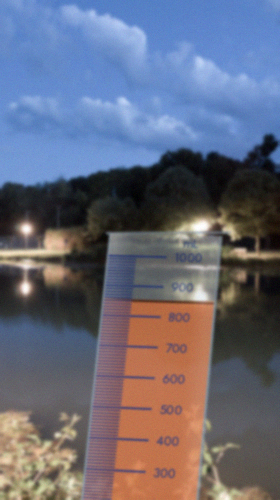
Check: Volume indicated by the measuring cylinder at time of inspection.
850 mL
